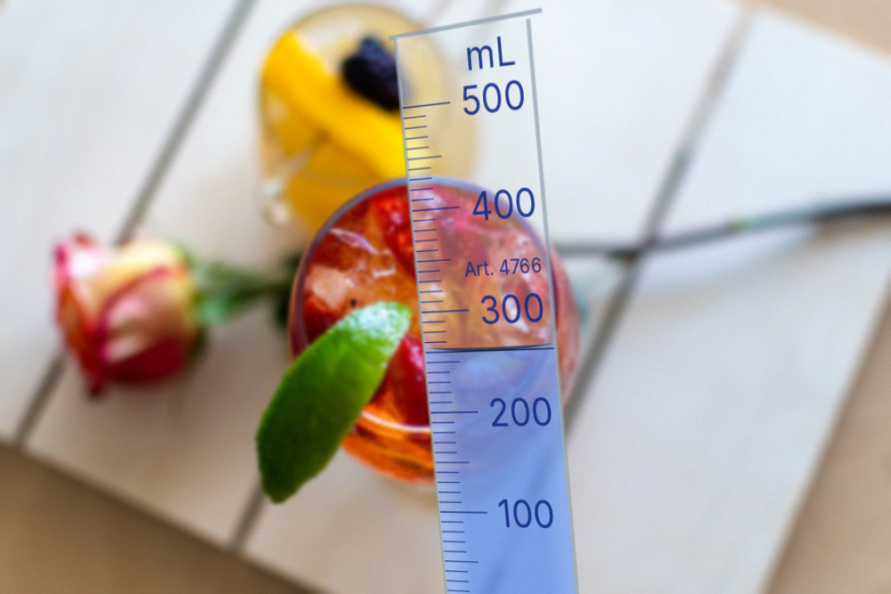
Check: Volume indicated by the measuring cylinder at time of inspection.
260 mL
